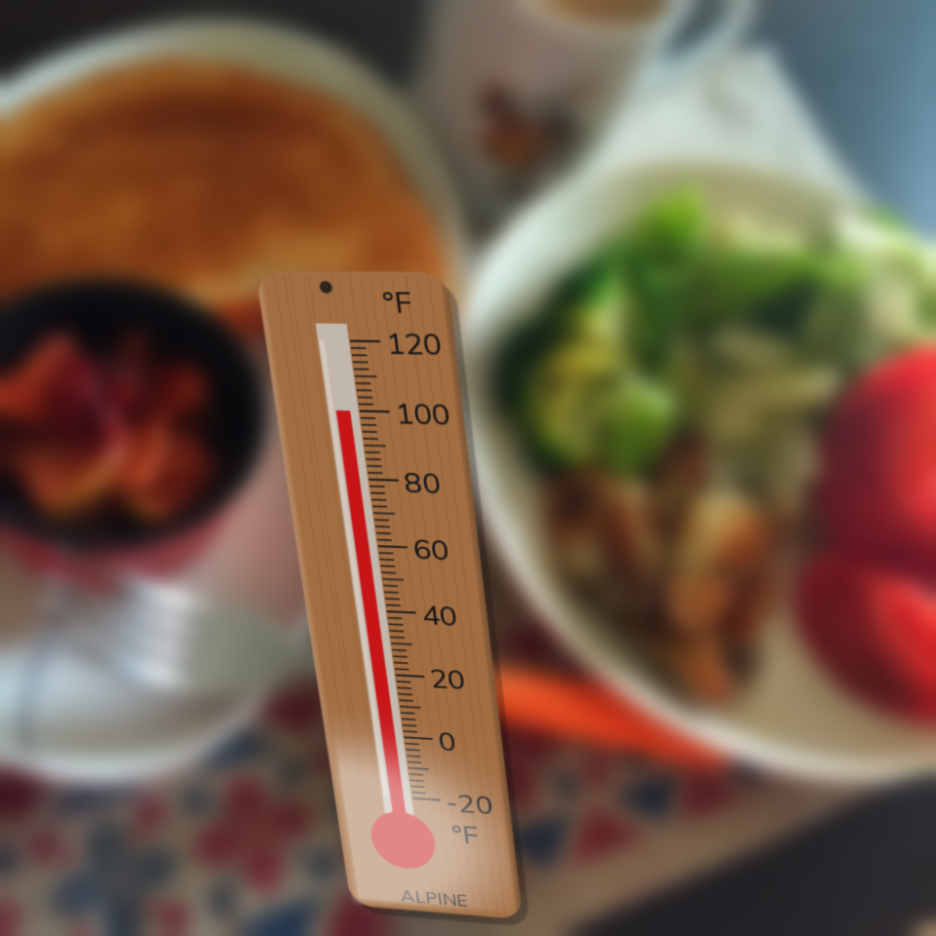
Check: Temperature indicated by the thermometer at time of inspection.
100 °F
